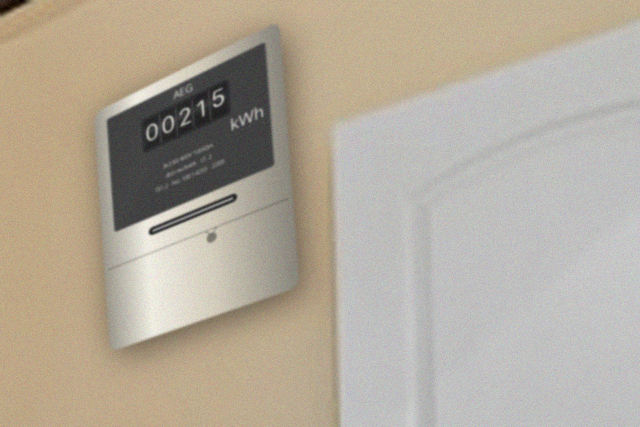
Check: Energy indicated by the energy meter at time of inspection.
215 kWh
